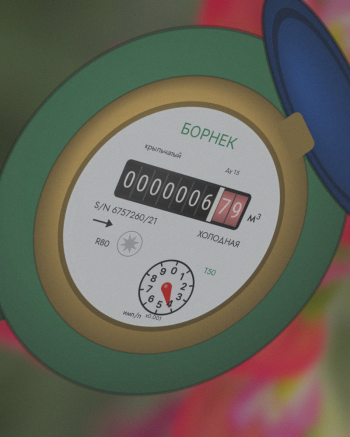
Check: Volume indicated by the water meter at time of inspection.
6.794 m³
